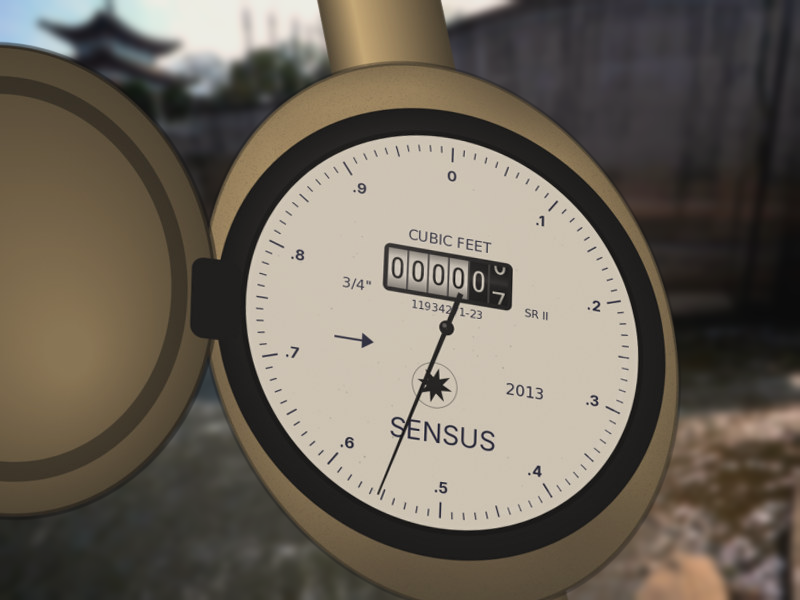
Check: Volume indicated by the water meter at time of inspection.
6.55 ft³
